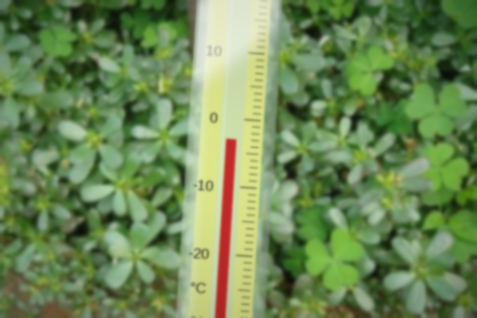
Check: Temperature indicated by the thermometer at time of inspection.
-3 °C
